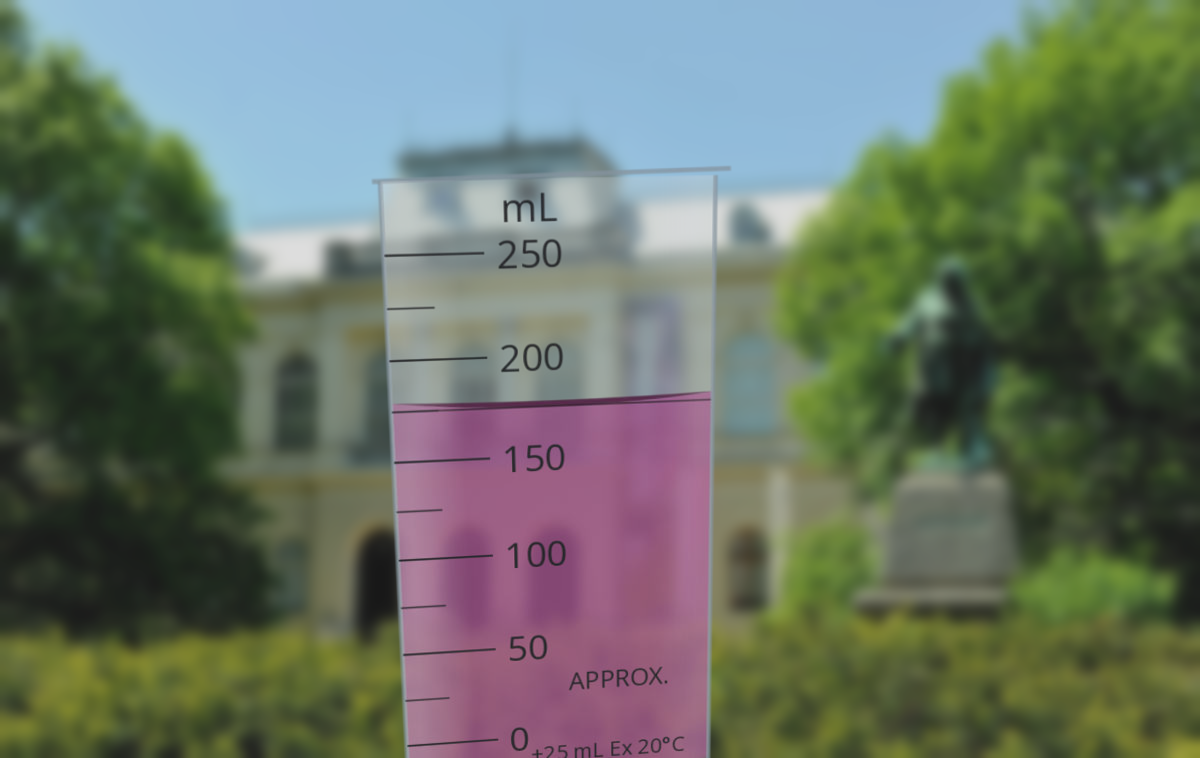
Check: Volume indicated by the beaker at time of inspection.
175 mL
